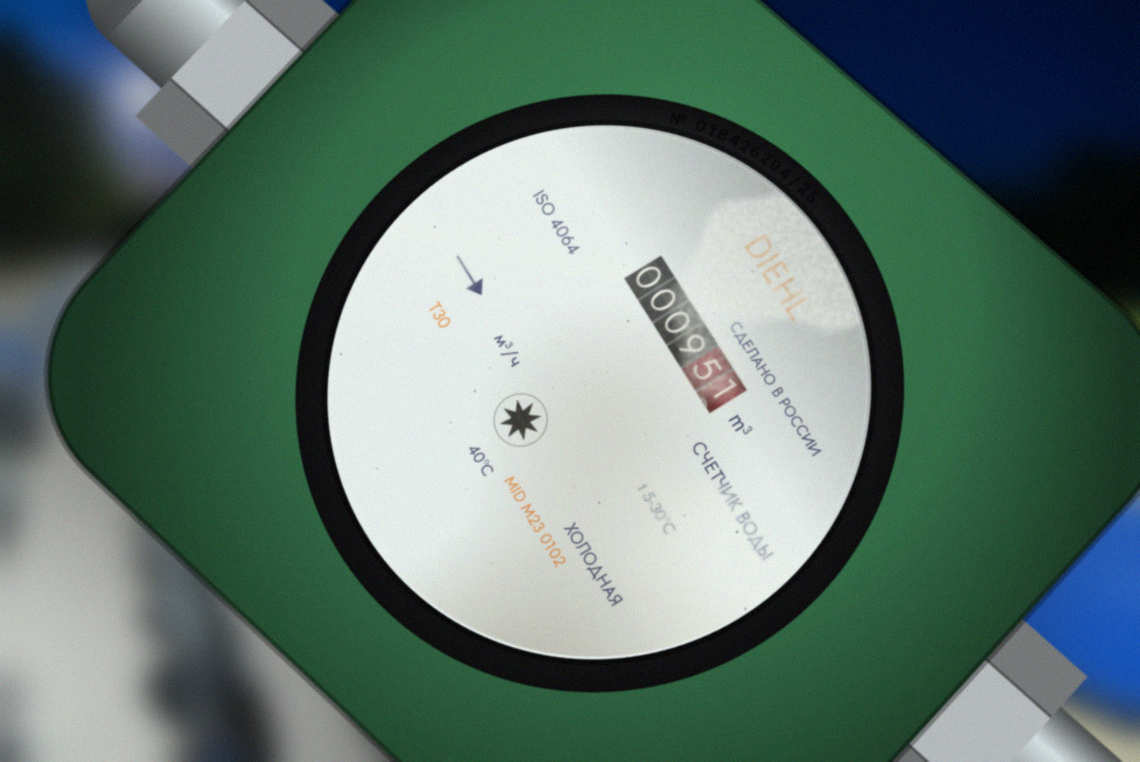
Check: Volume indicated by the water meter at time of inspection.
9.51 m³
